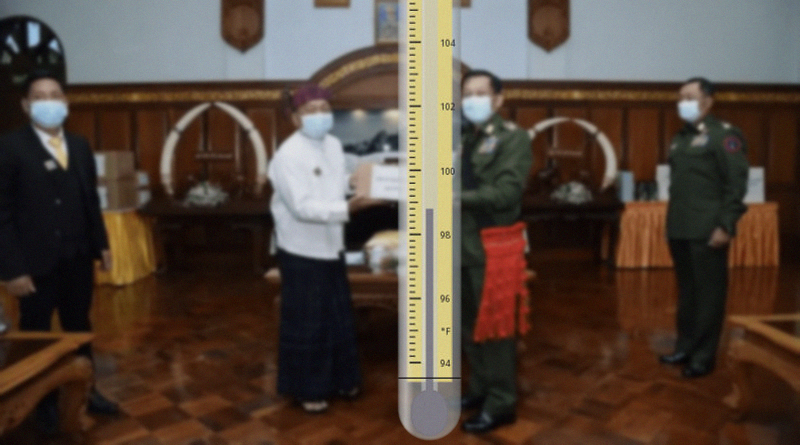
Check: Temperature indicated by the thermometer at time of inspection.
98.8 °F
